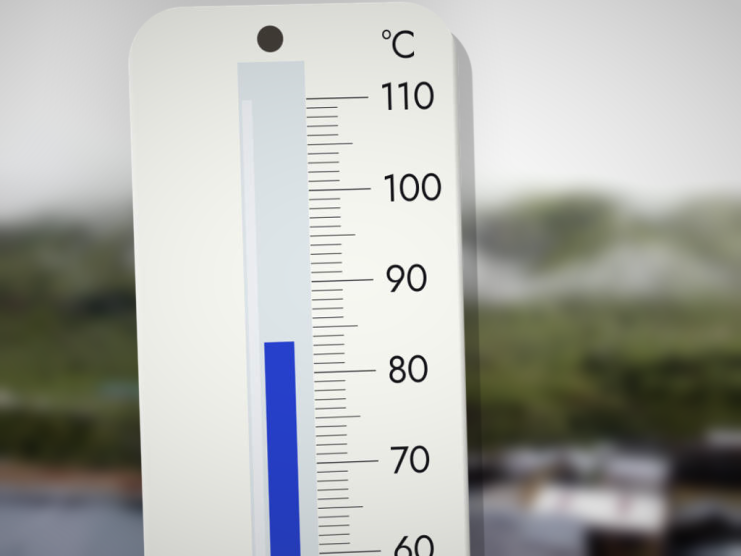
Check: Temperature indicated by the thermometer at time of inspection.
83.5 °C
